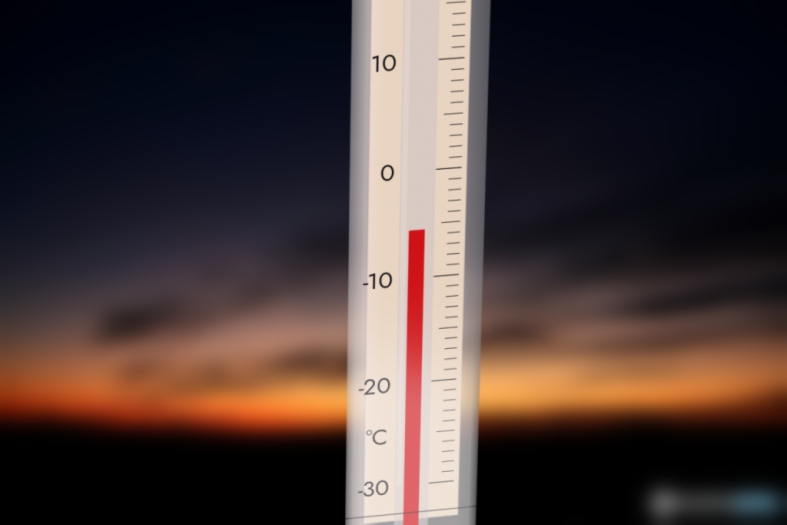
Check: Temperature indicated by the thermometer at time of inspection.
-5.5 °C
